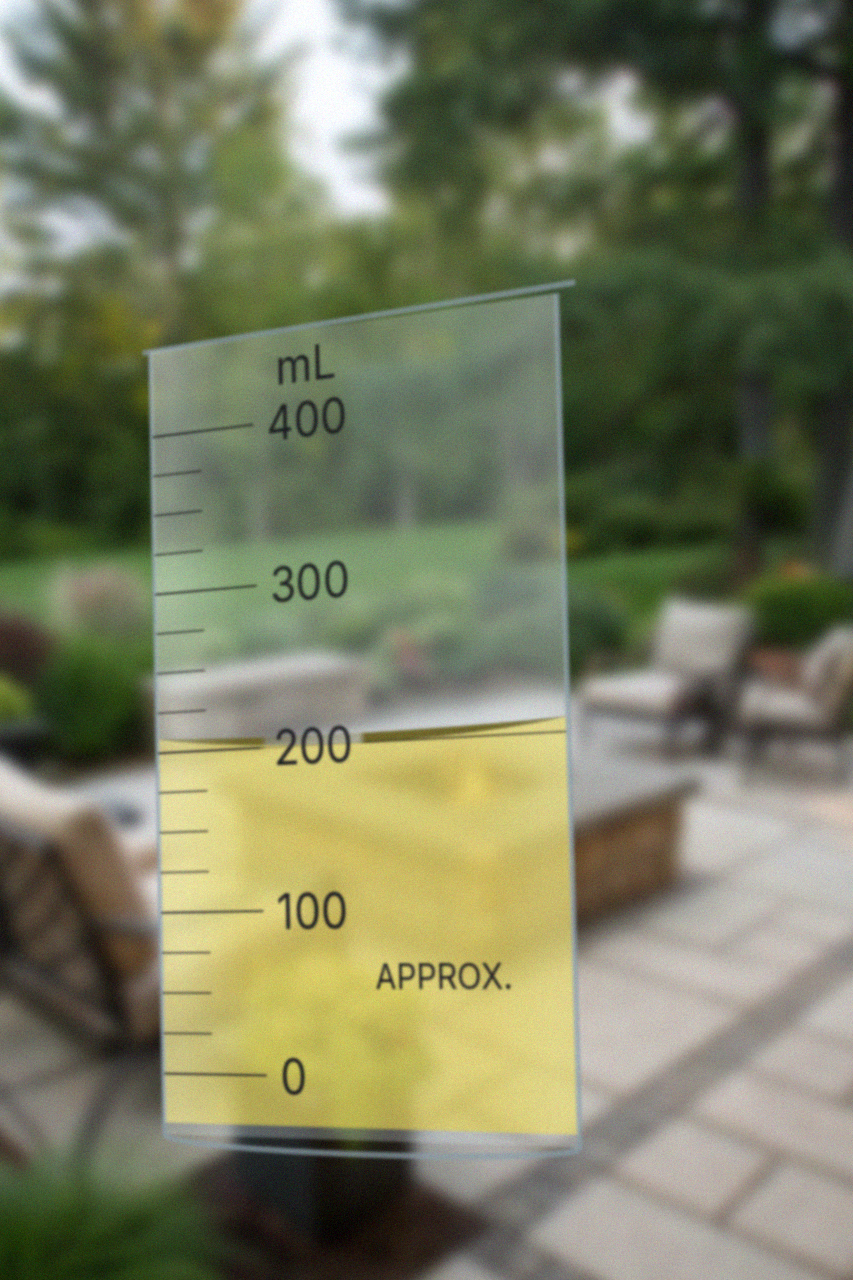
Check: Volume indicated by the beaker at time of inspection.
200 mL
